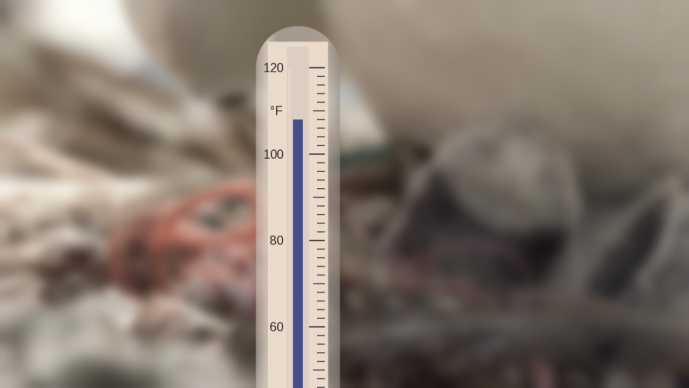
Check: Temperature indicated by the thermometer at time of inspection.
108 °F
